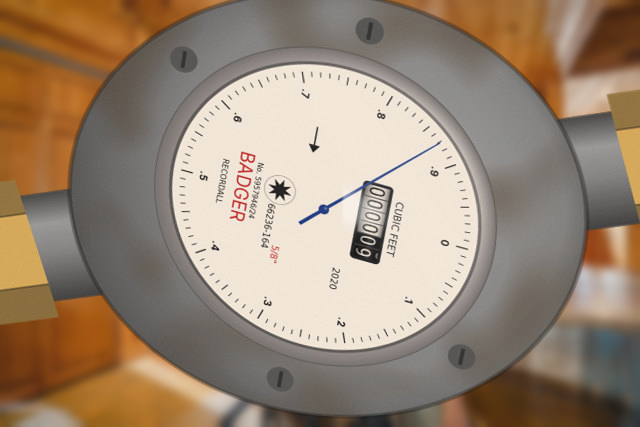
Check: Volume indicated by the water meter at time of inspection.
8.87 ft³
